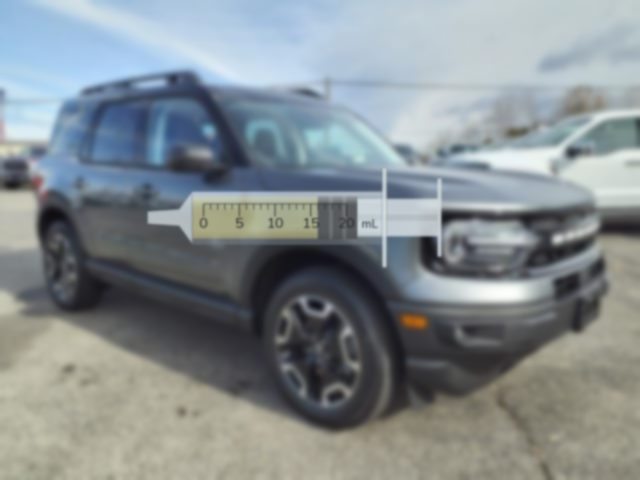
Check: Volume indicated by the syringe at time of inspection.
16 mL
